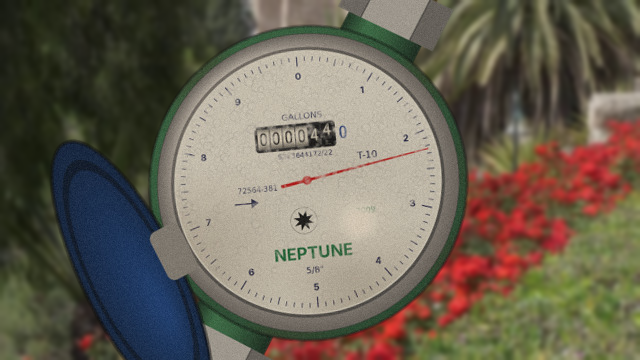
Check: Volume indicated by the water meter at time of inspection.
442.2 gal
